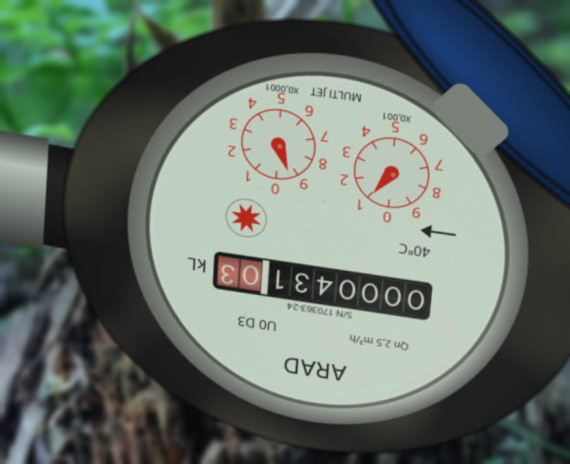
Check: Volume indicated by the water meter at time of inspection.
431.0309 kL
